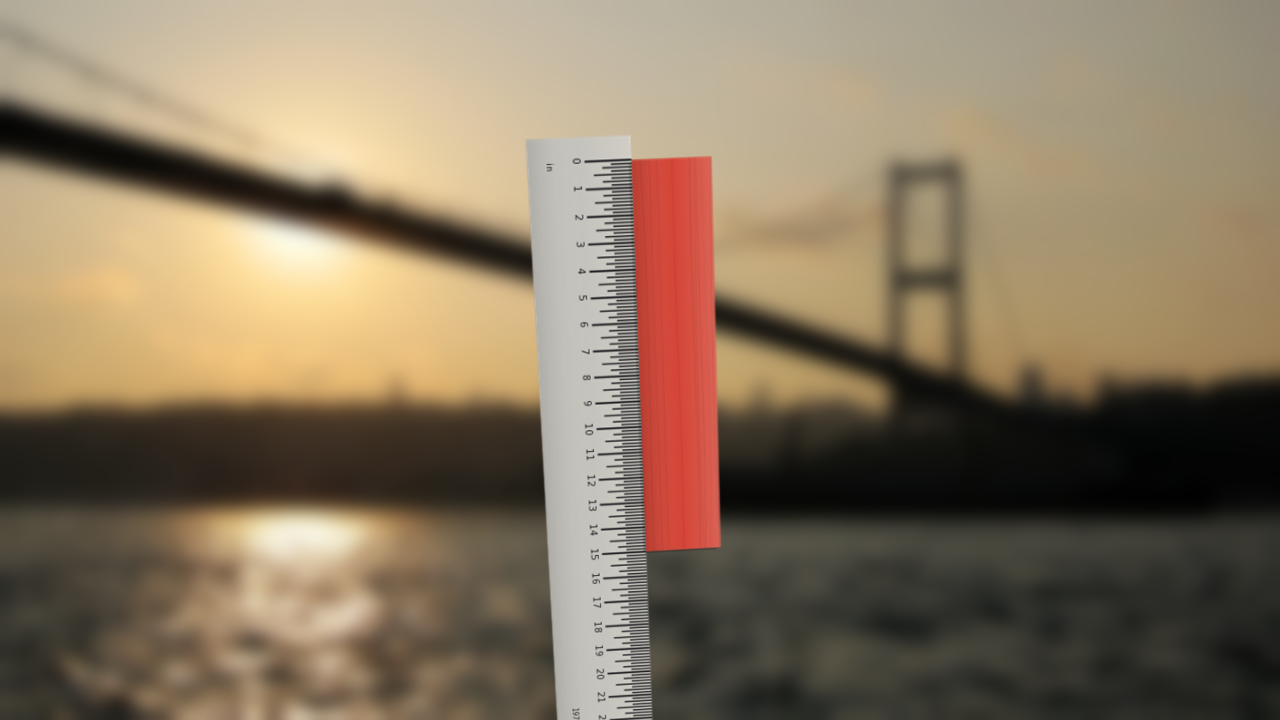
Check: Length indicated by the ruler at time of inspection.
15 in
